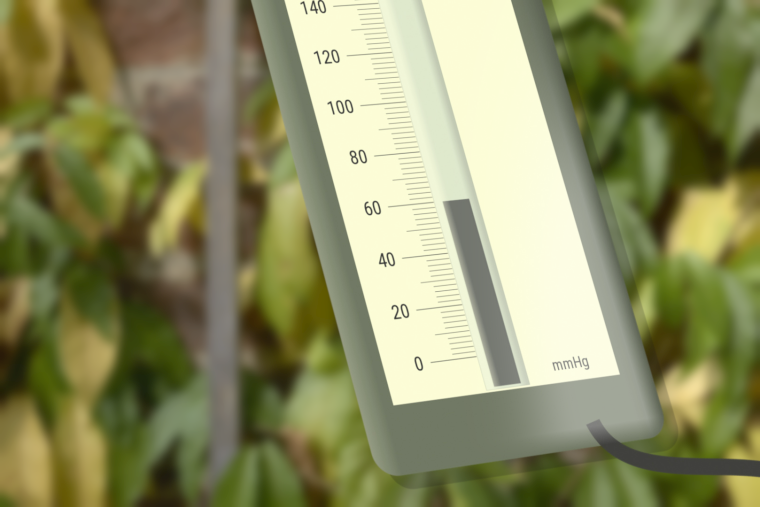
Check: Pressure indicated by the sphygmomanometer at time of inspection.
60 mmHg
